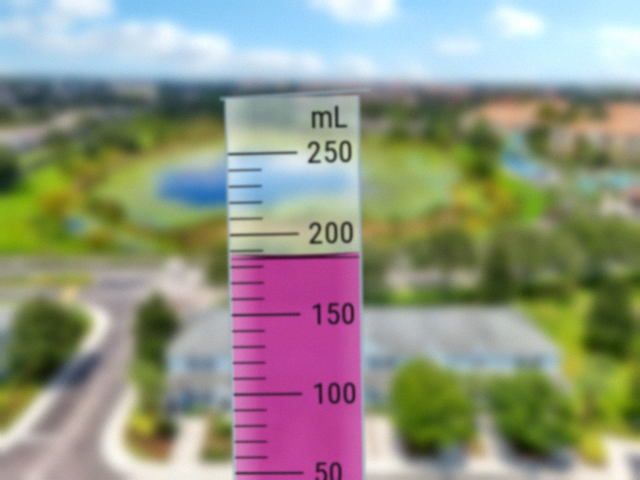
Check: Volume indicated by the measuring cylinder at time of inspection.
185 mL
